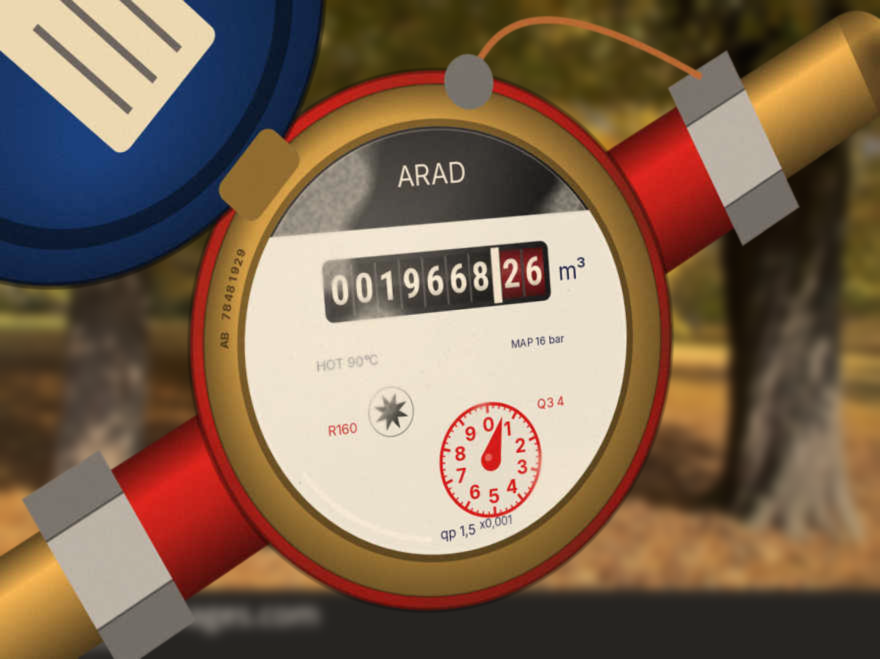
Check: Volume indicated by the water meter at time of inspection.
19668.260 m³
